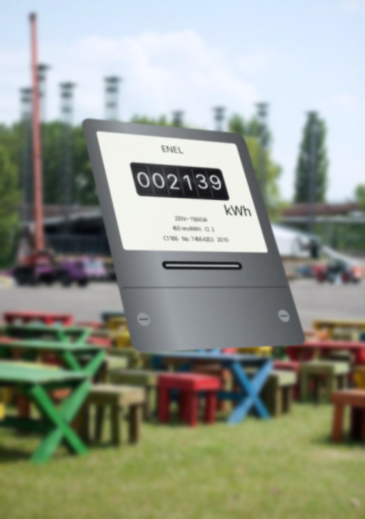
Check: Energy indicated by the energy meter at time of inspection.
2139 kWh
